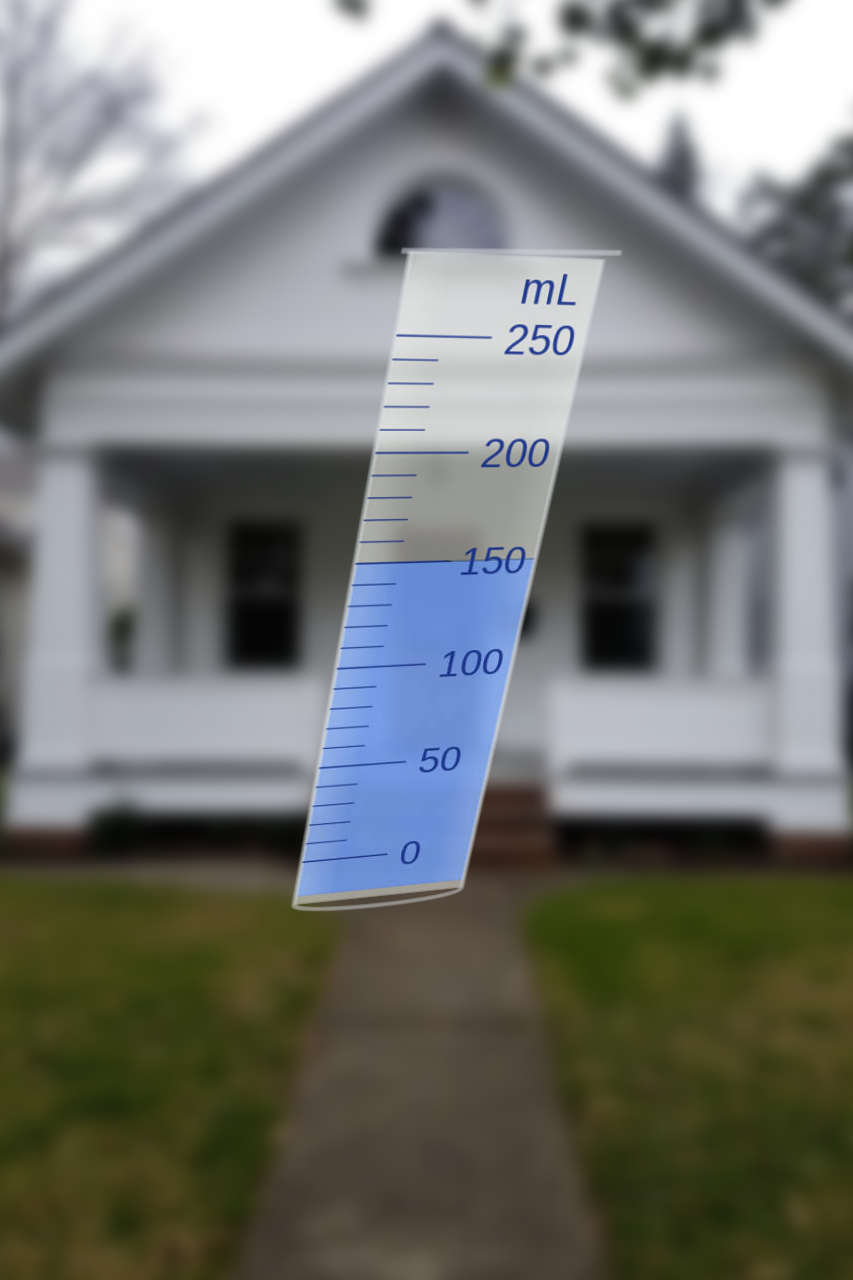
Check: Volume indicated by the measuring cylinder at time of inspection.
150 mL
